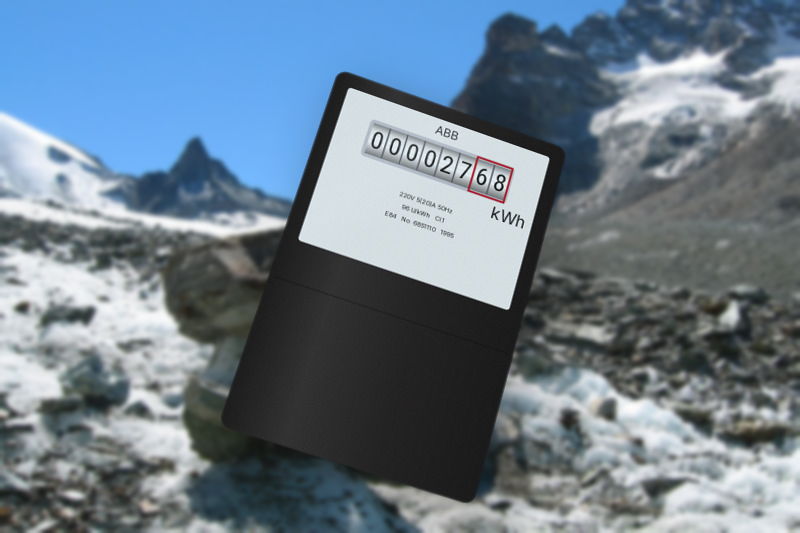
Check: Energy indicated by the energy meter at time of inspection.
27.68 kWh
